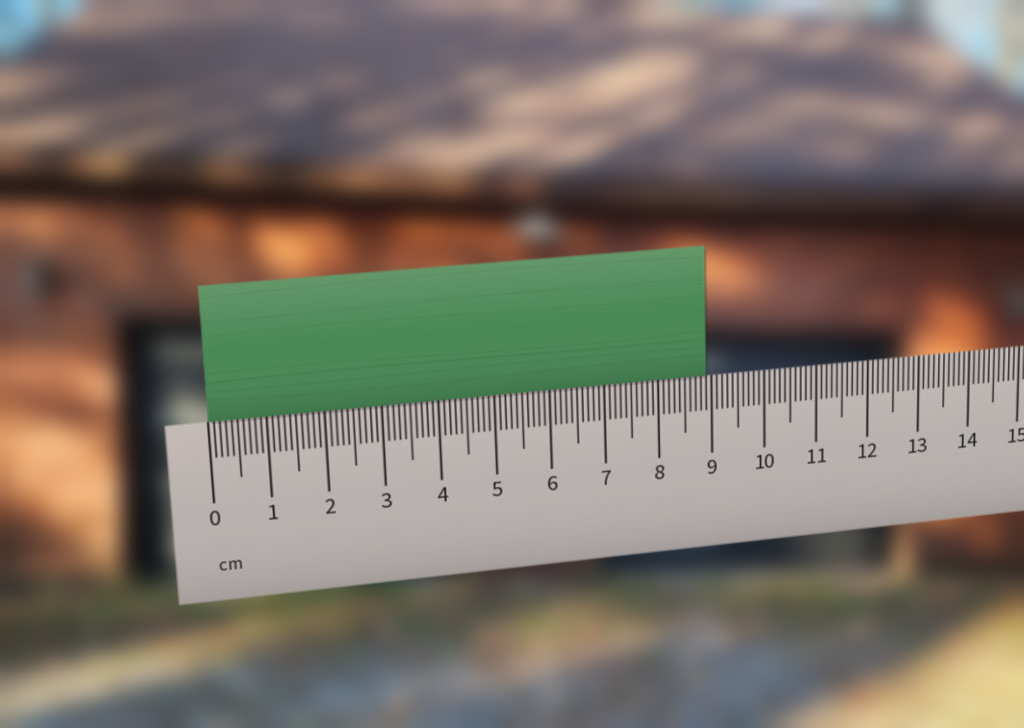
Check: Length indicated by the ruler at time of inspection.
8.9 cm
